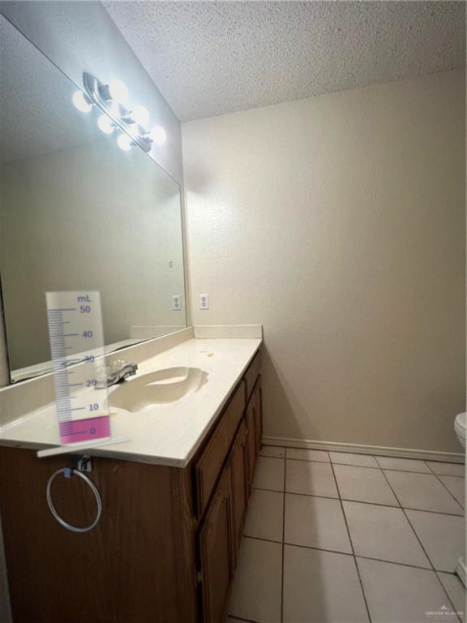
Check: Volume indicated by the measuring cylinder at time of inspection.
5 mL
